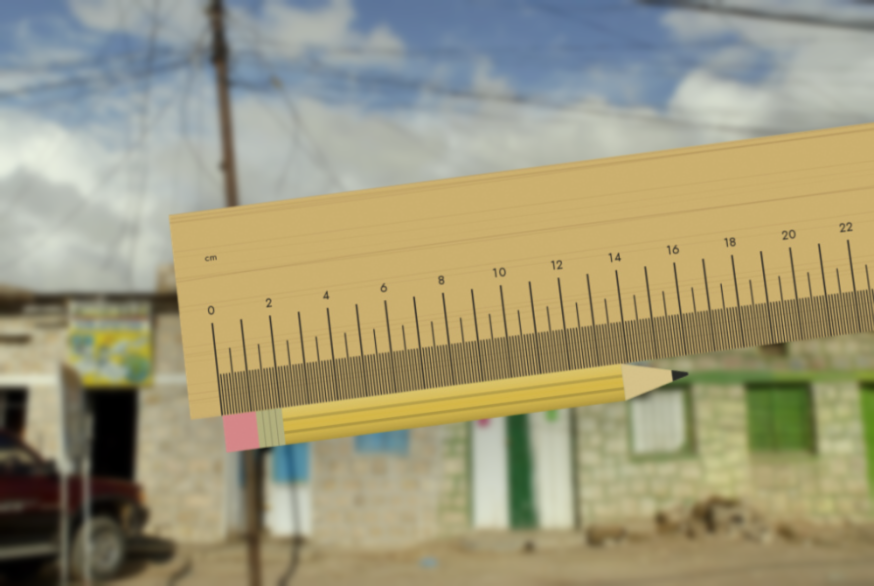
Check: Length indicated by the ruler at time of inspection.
16 cm
